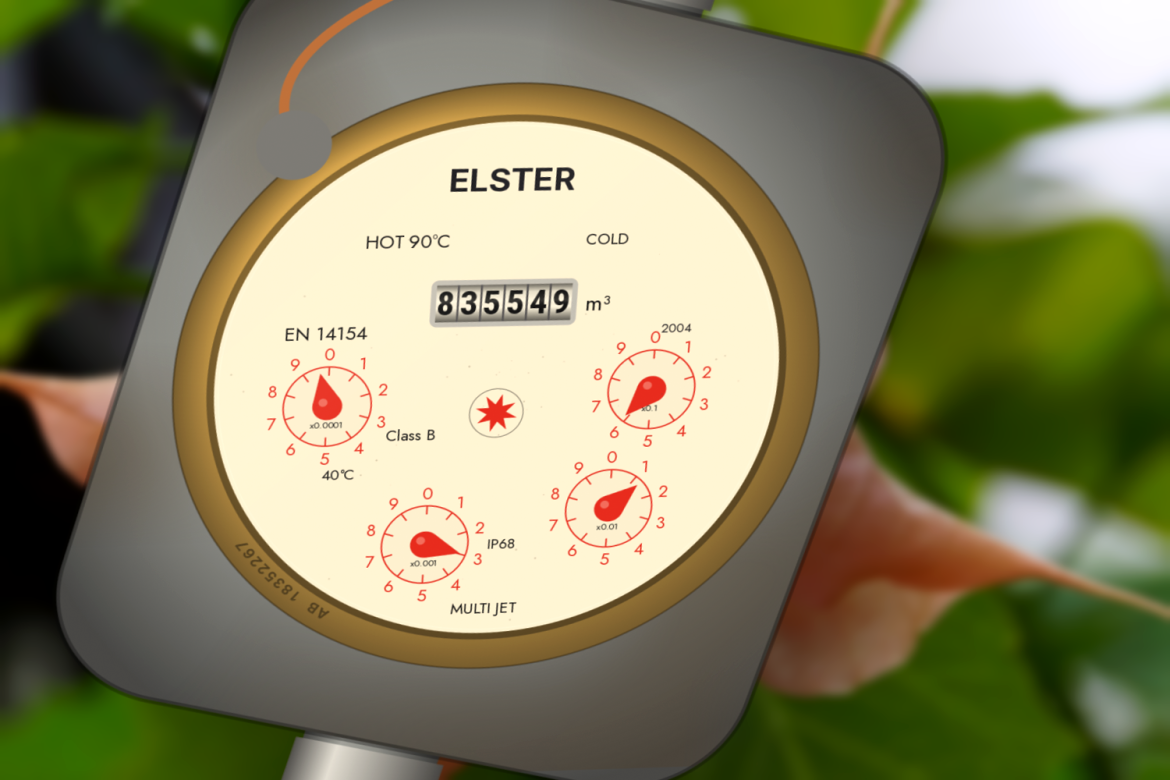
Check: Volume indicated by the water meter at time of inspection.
835549.6129 m³
